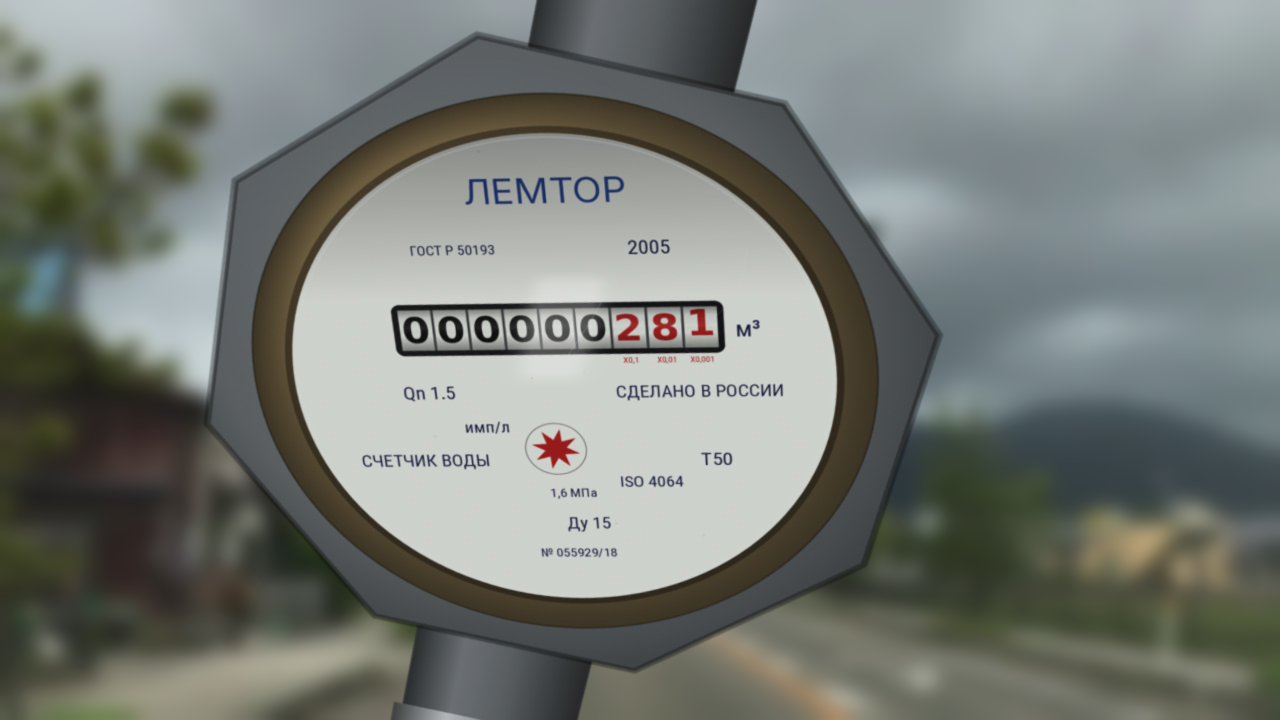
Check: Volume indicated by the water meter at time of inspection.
0.281 m³
